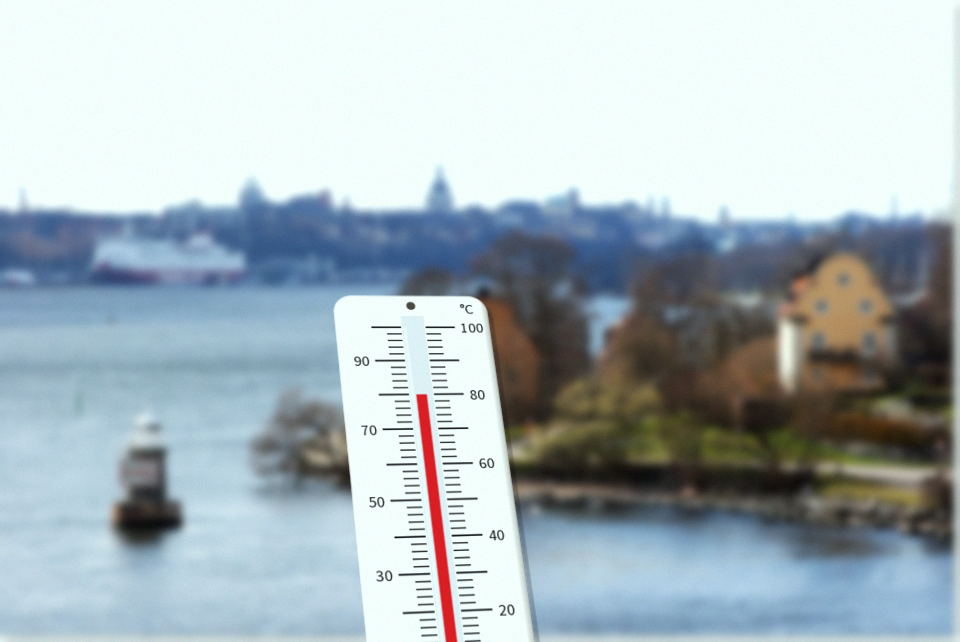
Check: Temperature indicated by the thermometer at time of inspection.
80 °C
